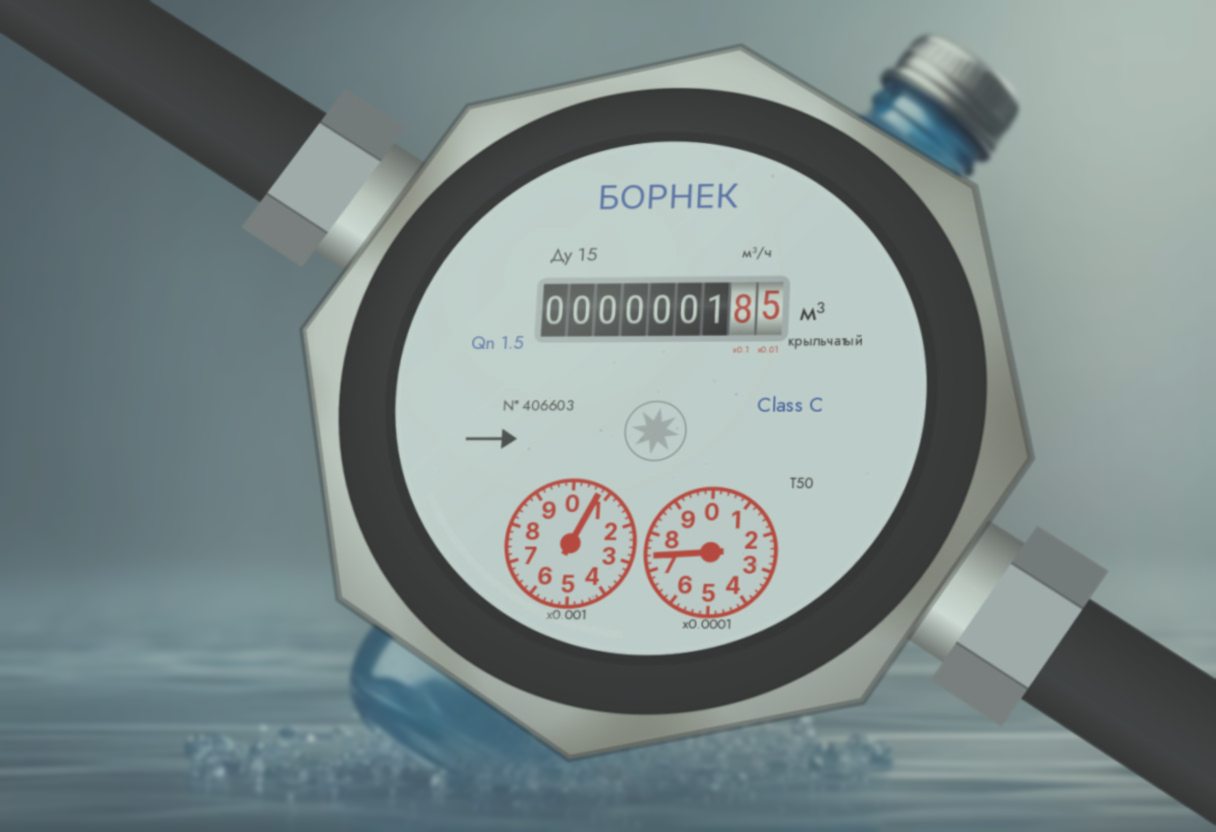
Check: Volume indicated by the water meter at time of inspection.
1.8507 m³
